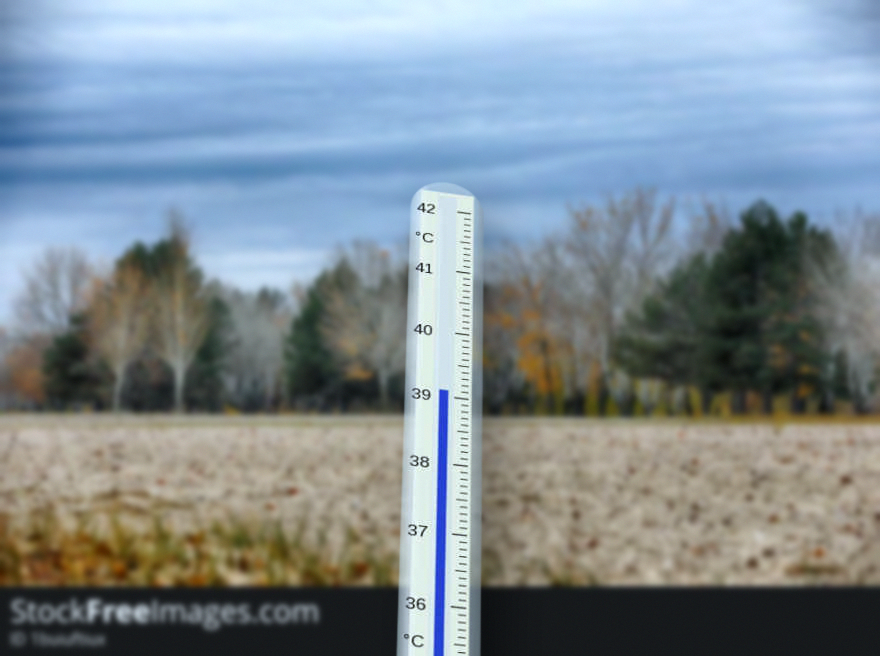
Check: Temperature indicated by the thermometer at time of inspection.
39.1 °C
